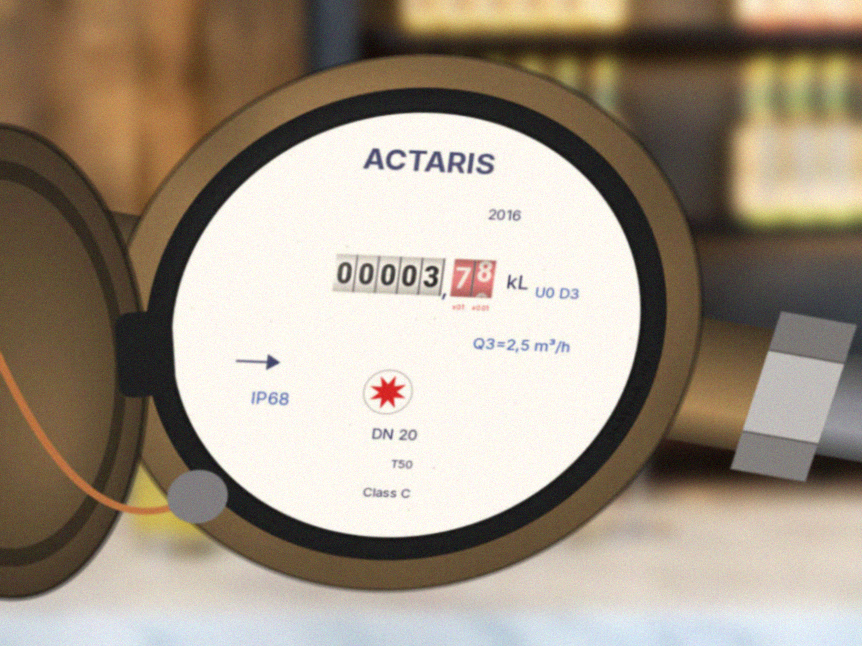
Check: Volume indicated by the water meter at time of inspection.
3.78 kL
